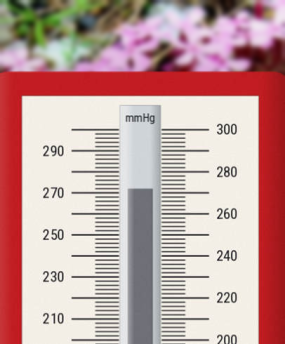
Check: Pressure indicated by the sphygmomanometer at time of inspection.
272 mmHg
